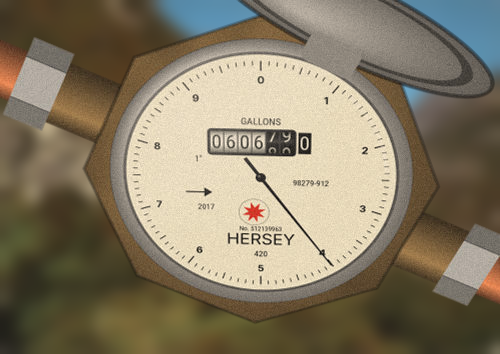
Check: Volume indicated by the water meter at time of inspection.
606794.0 gal
